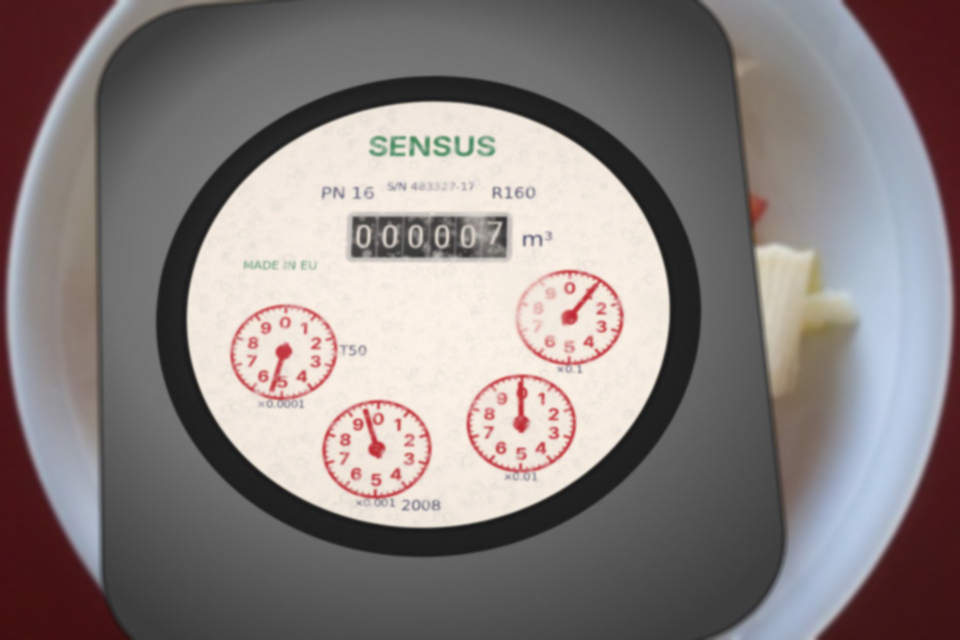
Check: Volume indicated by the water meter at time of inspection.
7.0995 m³
